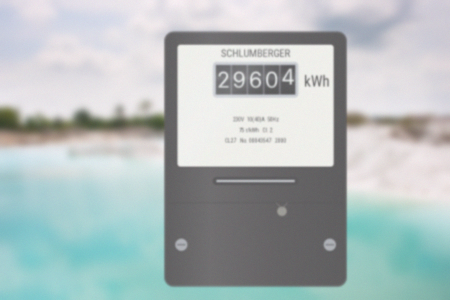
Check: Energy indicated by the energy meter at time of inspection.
29604 kWh
